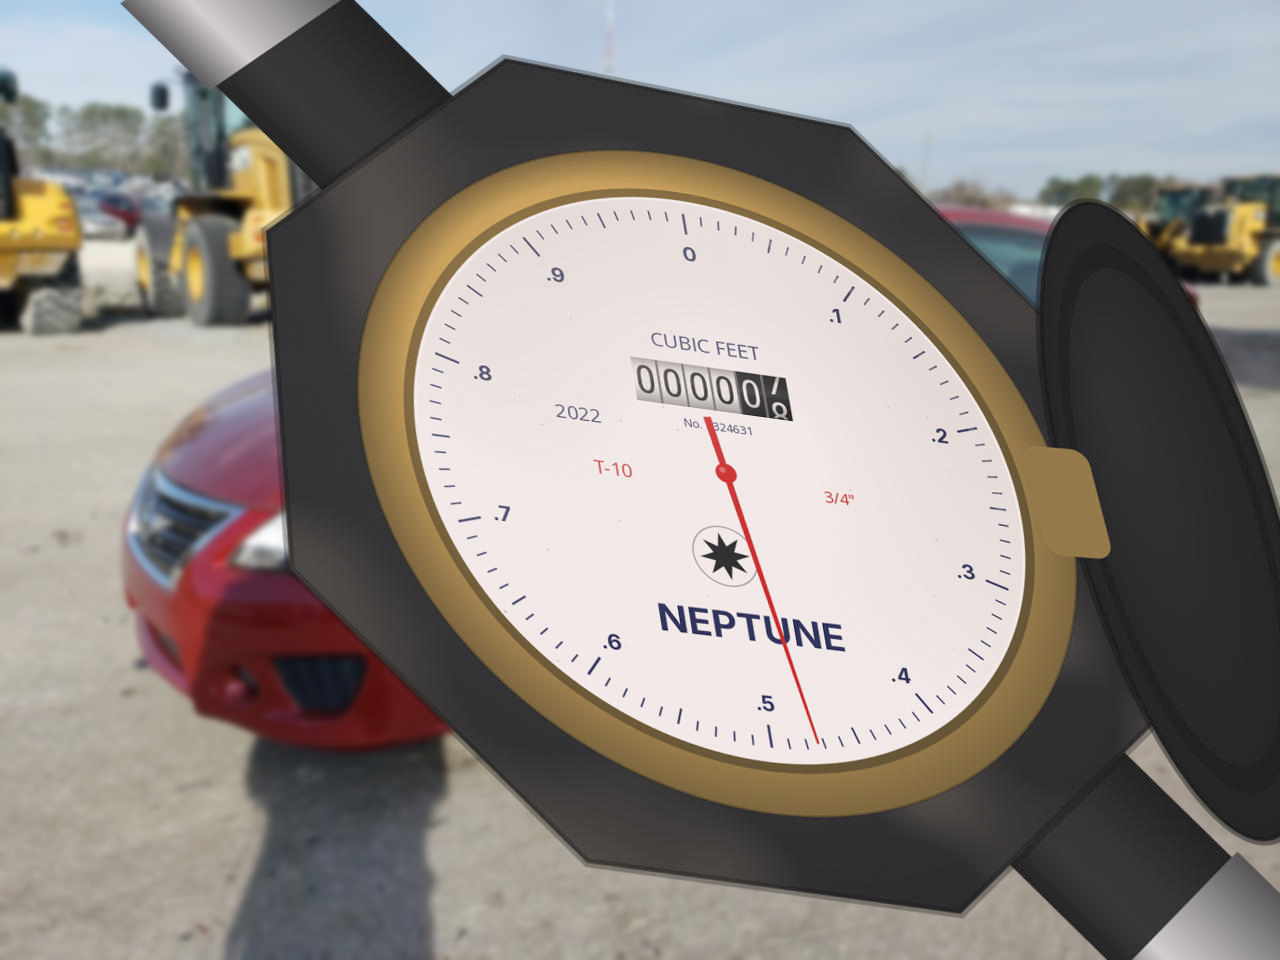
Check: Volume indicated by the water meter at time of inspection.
7.47 ft³
